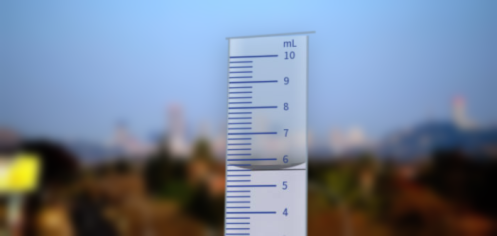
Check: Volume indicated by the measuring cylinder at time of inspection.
5.6 mL
